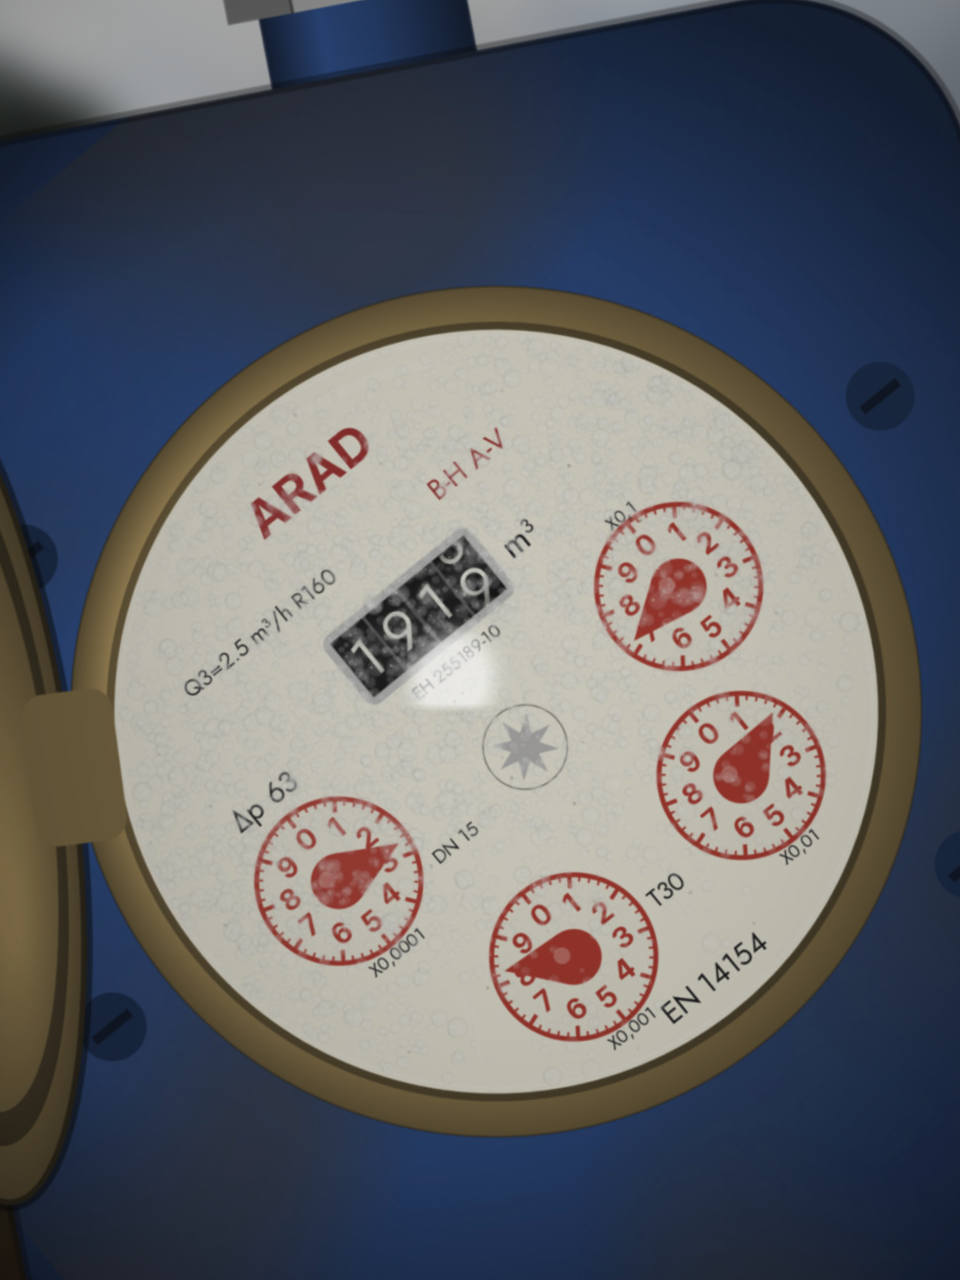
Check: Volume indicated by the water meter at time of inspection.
1918.7182 m³
